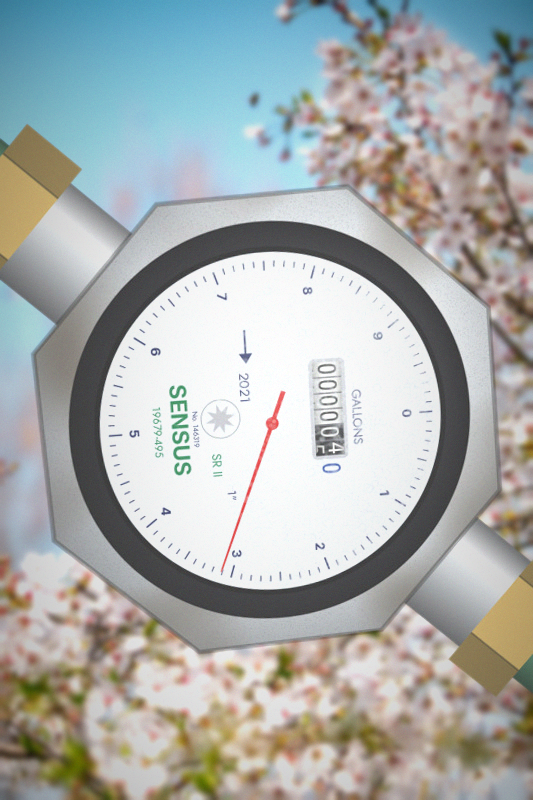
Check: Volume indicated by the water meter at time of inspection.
43.1 gal
